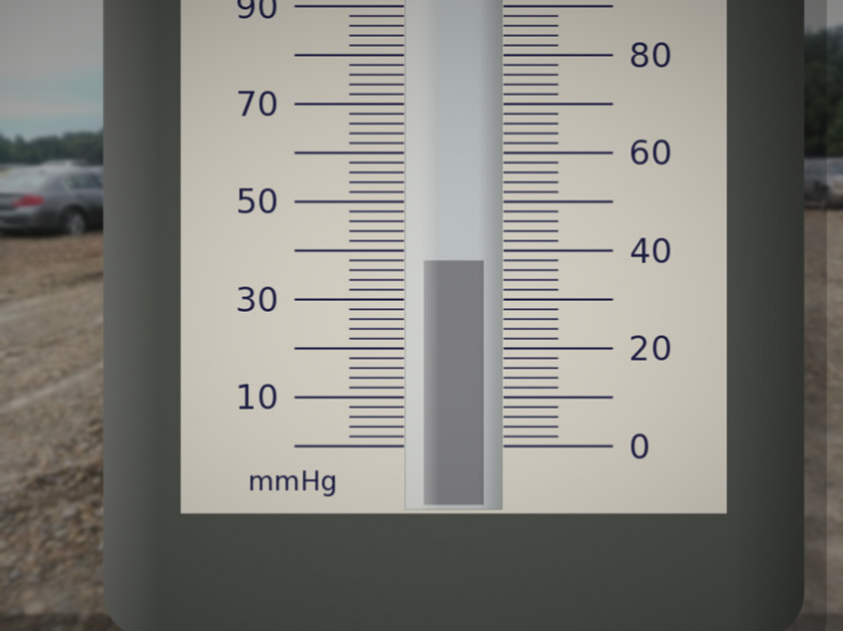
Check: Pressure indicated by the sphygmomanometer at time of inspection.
38 mmHg
